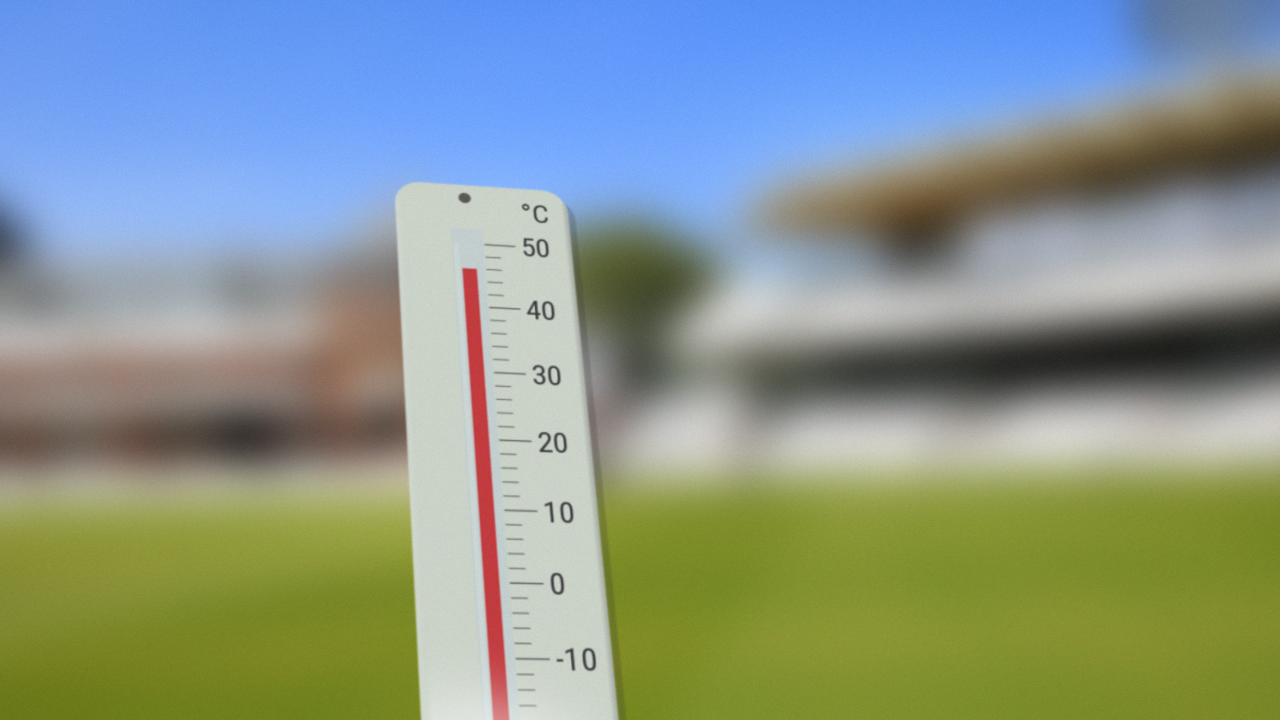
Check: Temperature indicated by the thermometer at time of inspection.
46 °C
